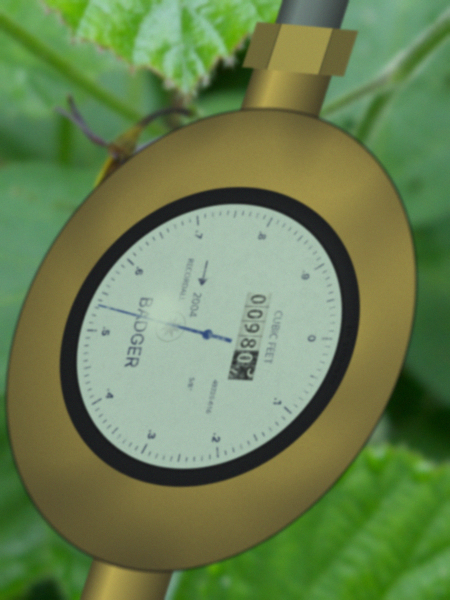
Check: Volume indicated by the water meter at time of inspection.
9803.53 ft³
